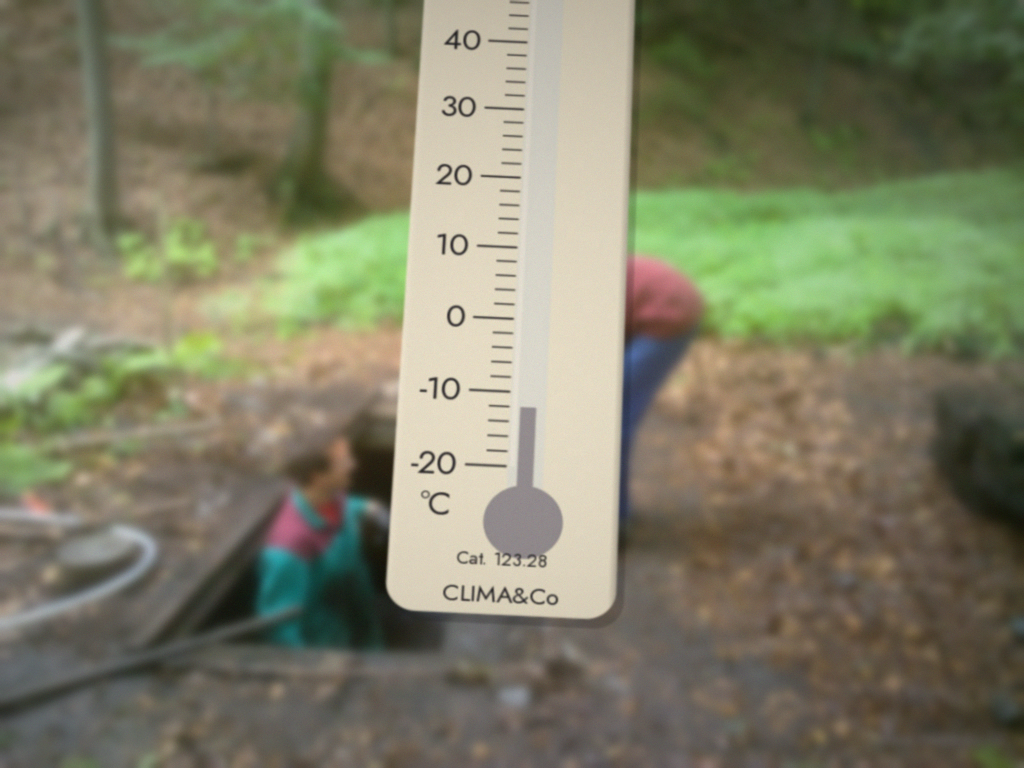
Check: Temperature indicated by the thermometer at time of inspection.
-12 °C
